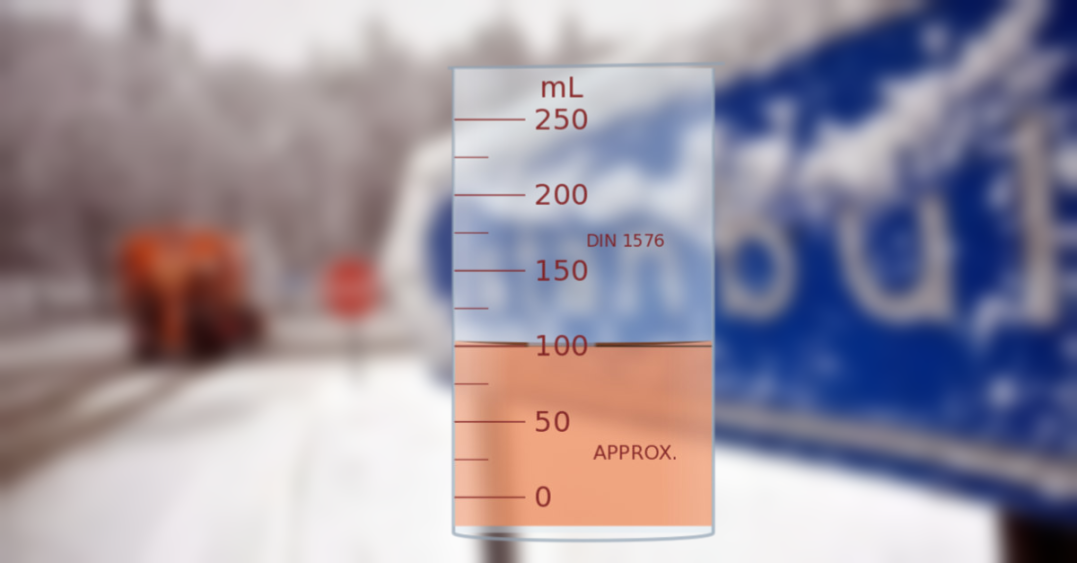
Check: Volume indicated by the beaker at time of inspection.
100 mL
